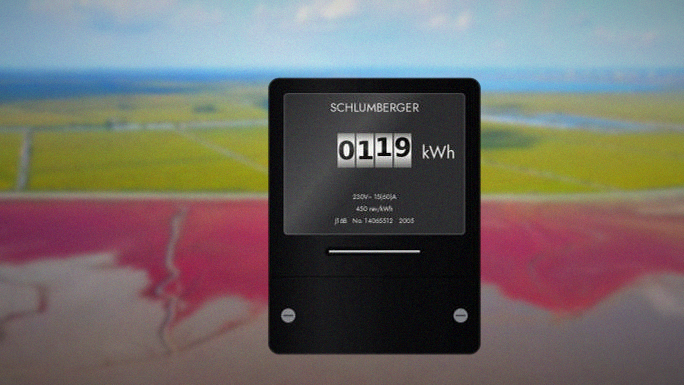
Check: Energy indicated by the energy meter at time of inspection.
119 kWh
